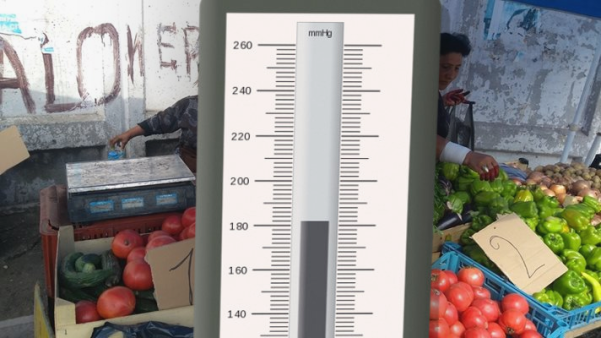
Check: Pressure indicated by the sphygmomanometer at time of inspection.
182 mmHg
